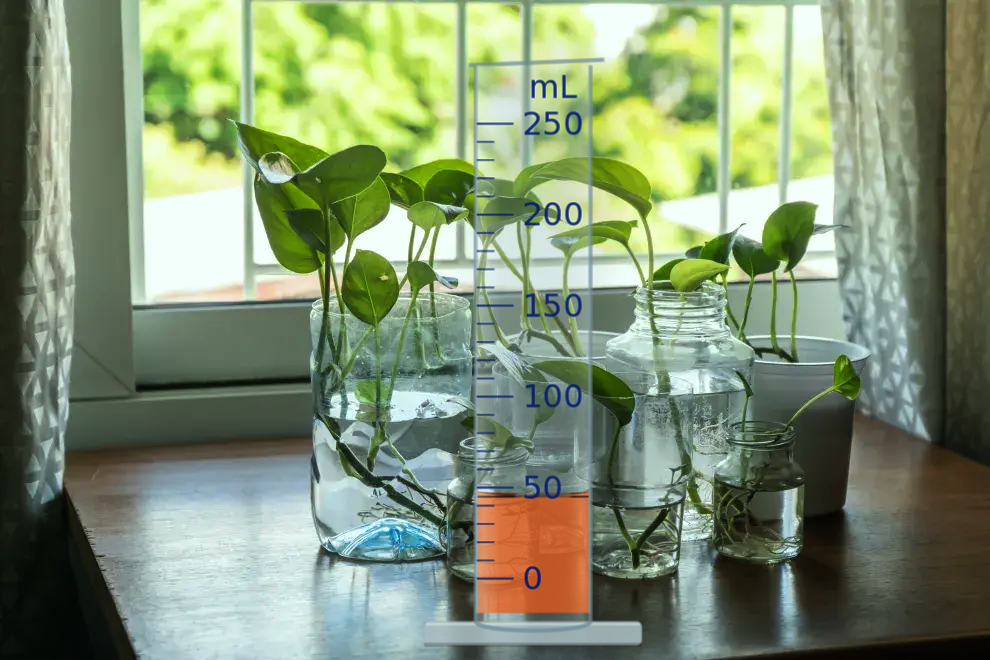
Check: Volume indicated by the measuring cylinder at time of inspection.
45 mL
